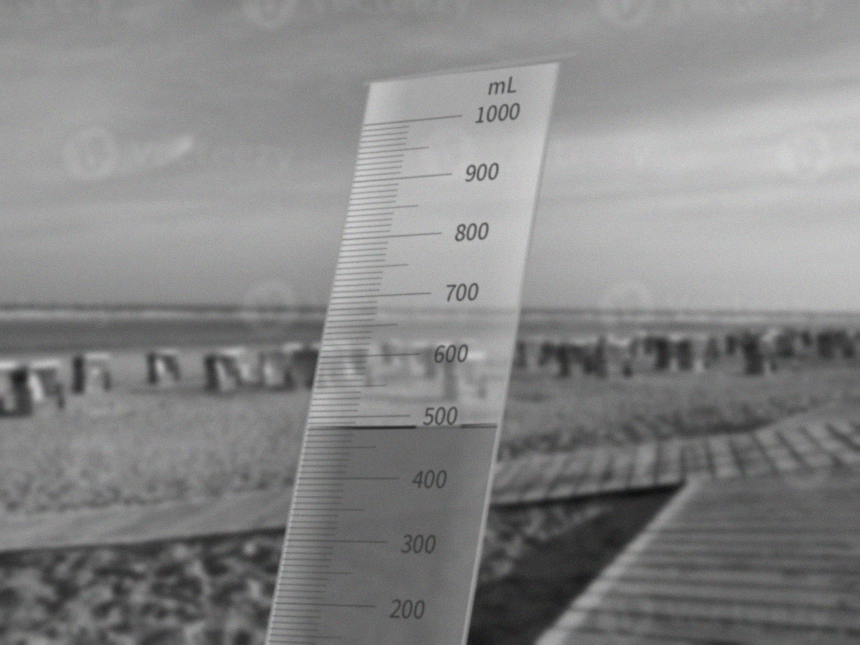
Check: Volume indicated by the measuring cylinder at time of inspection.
480 mL
